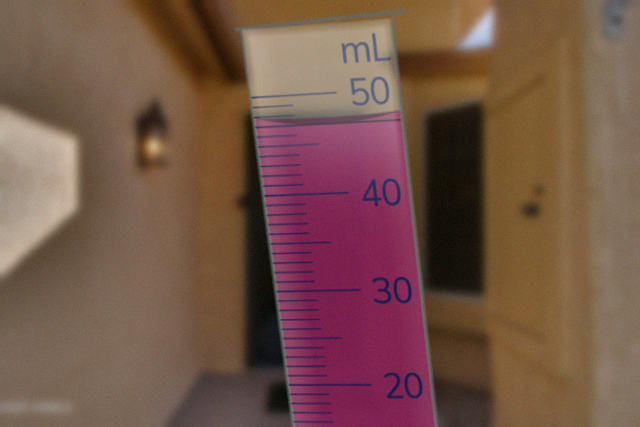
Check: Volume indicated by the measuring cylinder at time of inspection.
47 mL
